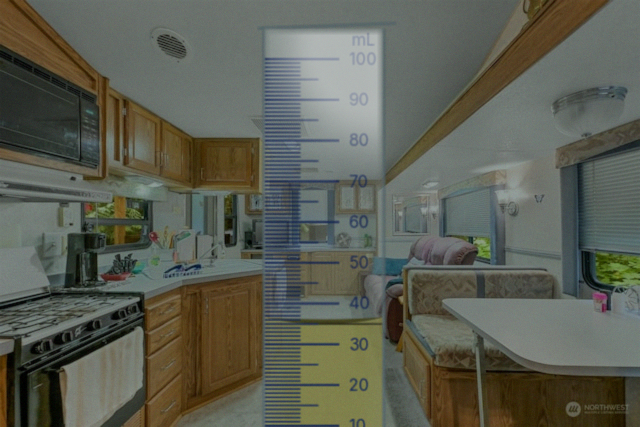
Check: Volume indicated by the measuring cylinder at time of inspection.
35 mL
